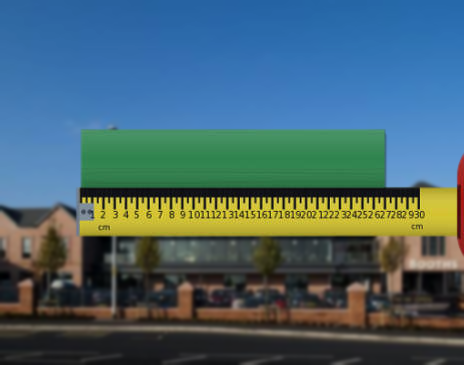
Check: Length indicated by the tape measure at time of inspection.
27 cm
